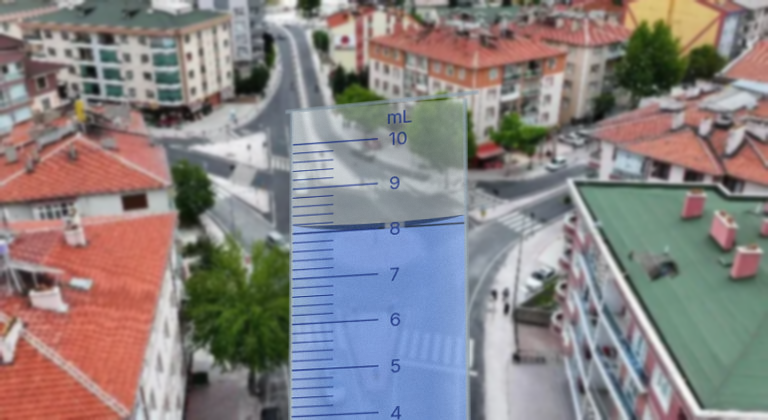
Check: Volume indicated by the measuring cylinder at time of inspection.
8 mL
